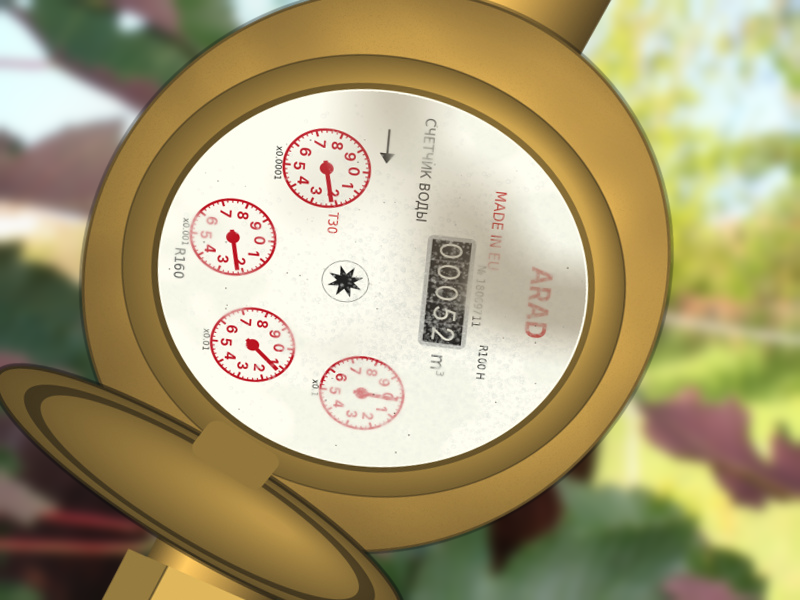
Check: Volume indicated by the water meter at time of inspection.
52.0122 m³
